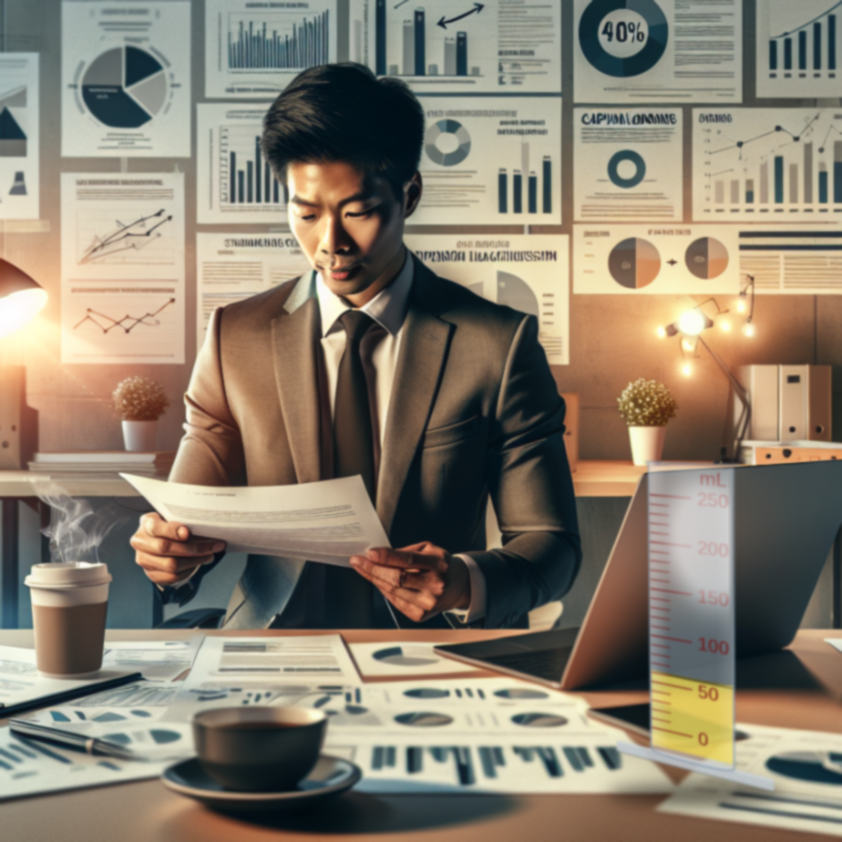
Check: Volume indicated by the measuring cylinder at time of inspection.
60 mL
